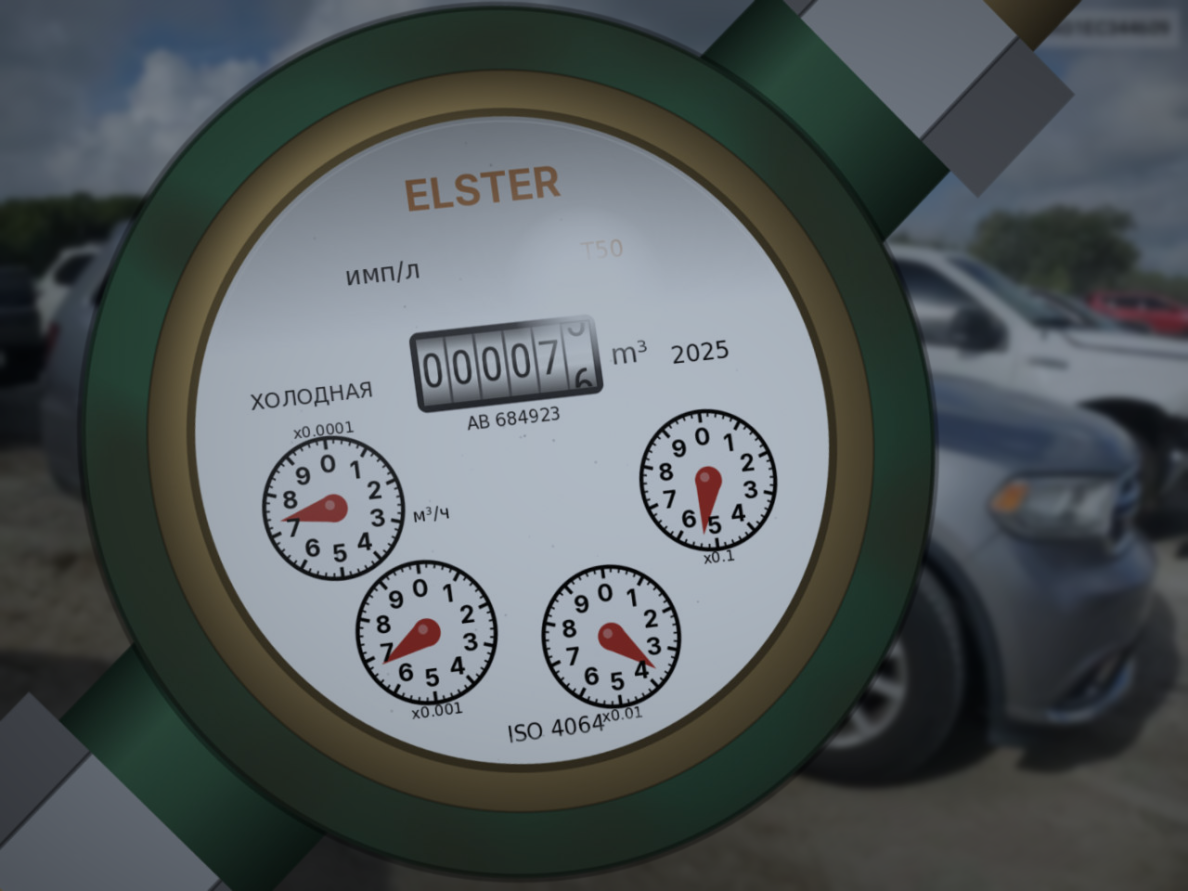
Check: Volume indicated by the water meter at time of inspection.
75.5367 m³
